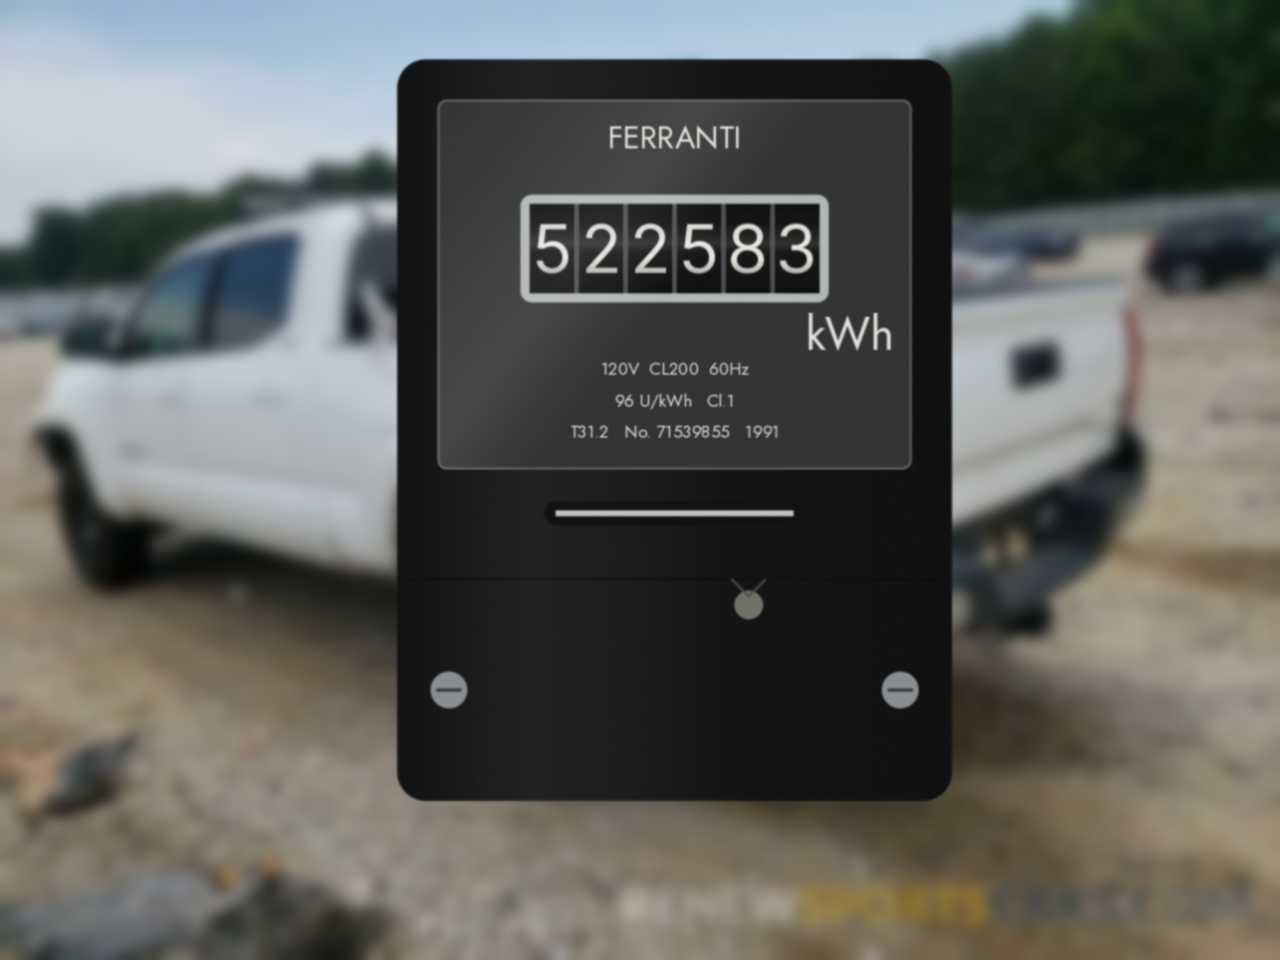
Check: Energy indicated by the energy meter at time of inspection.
522583 kWh
